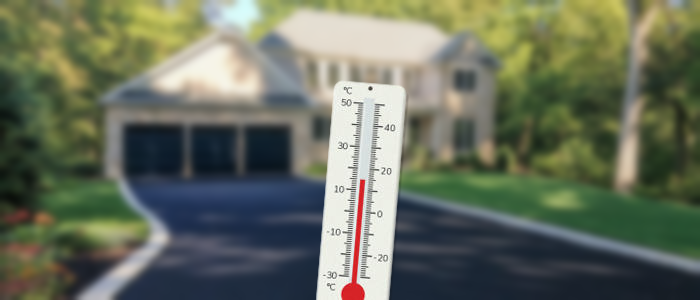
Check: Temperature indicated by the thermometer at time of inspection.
15 °C
